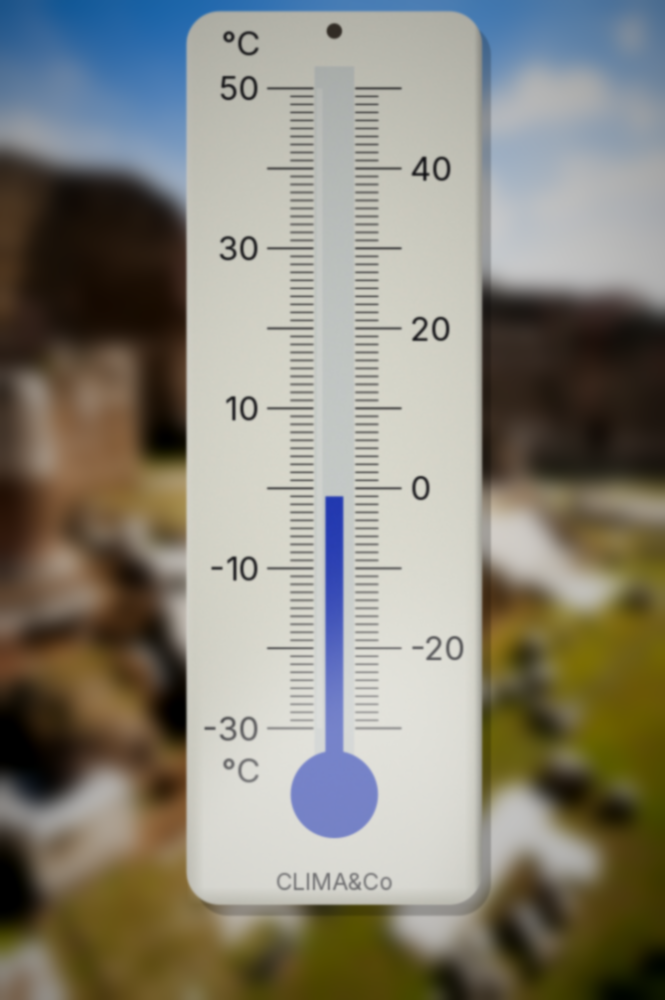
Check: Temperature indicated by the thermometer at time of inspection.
-1 °C
